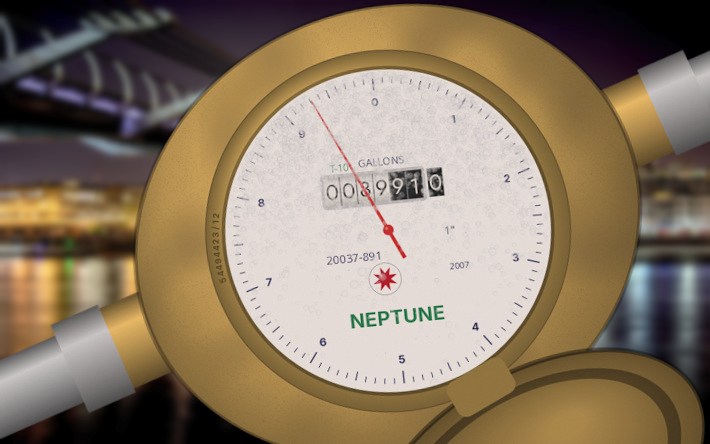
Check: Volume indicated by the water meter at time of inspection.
89909.3 gal
